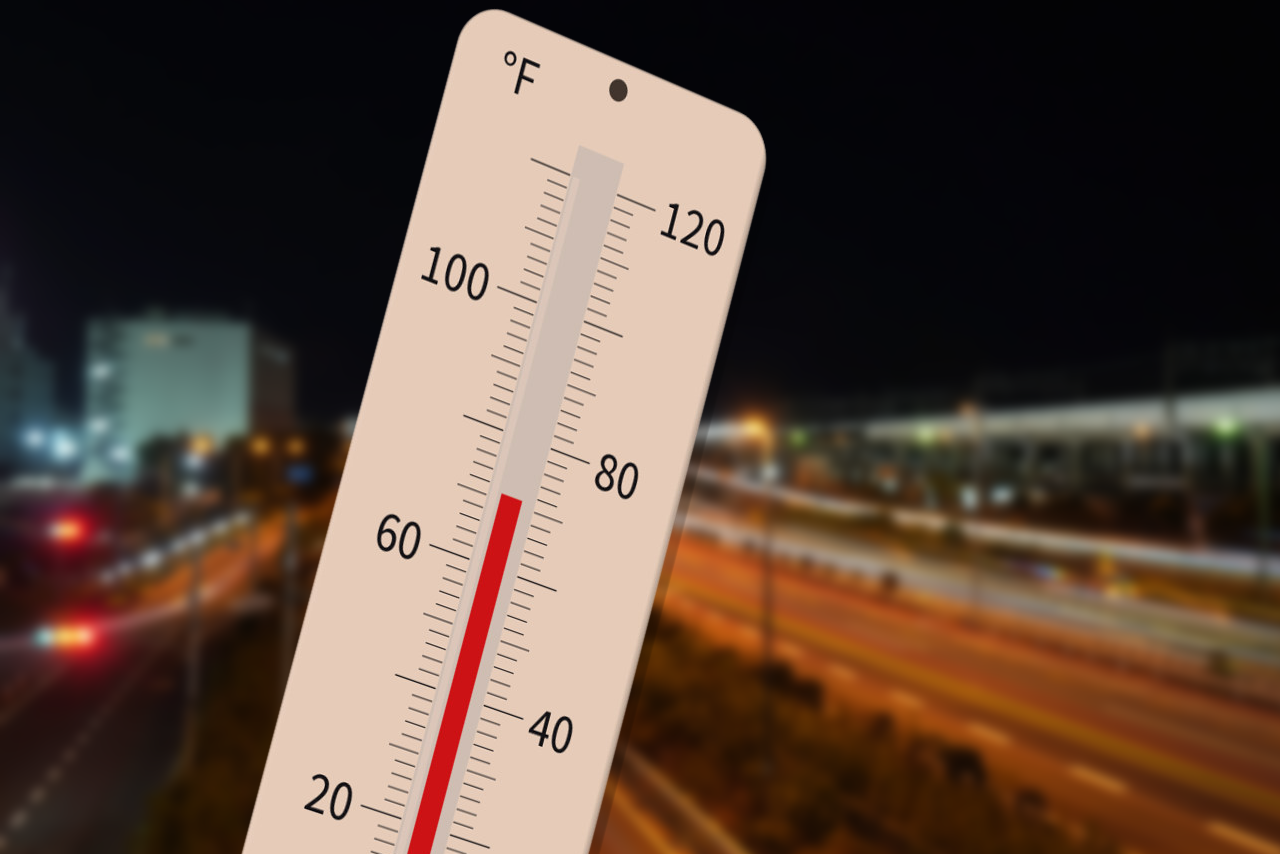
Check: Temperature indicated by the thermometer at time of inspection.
71 °F
